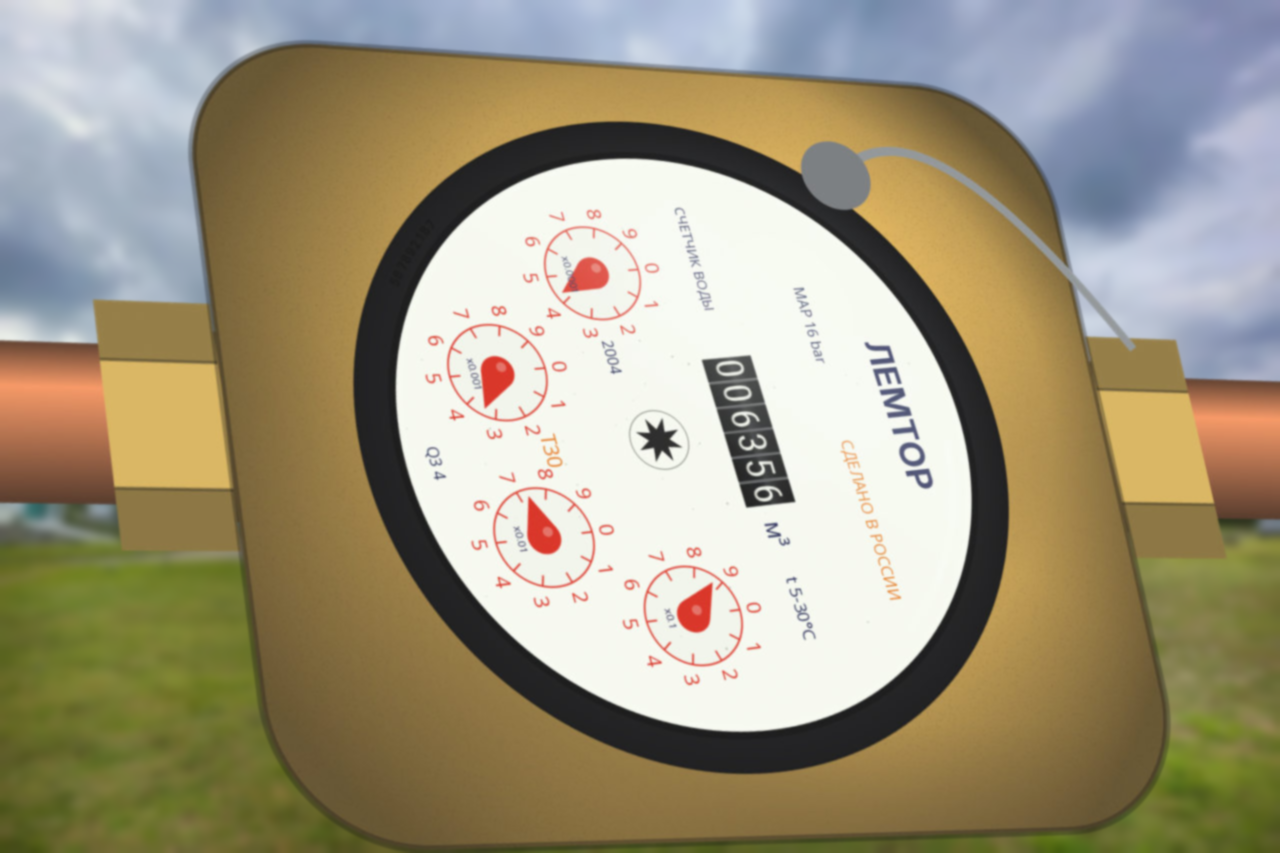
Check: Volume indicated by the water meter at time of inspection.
6356.8734 m³
